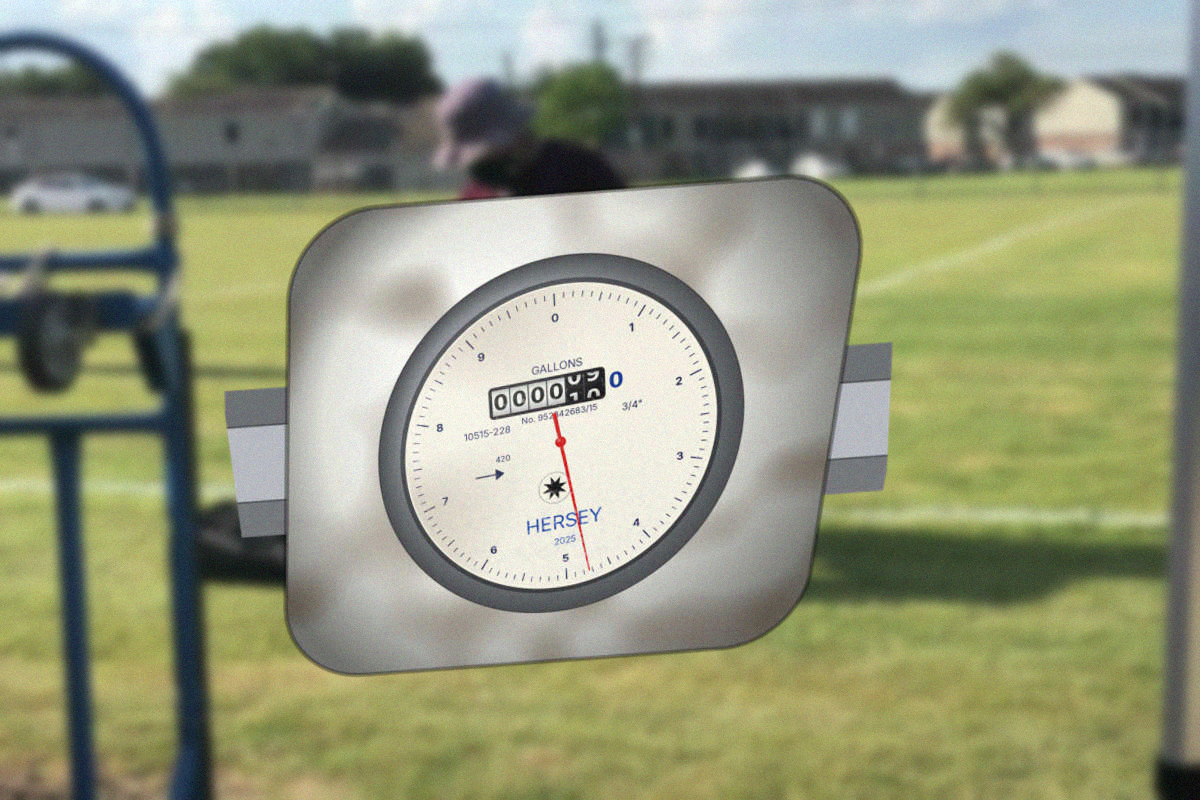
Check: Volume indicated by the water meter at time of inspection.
94.7 gal
